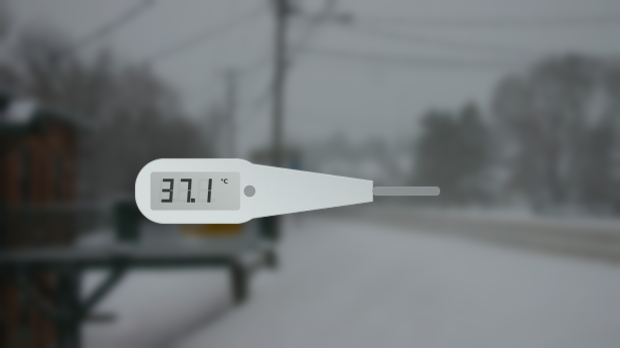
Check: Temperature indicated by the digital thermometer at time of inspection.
37.1 °C
